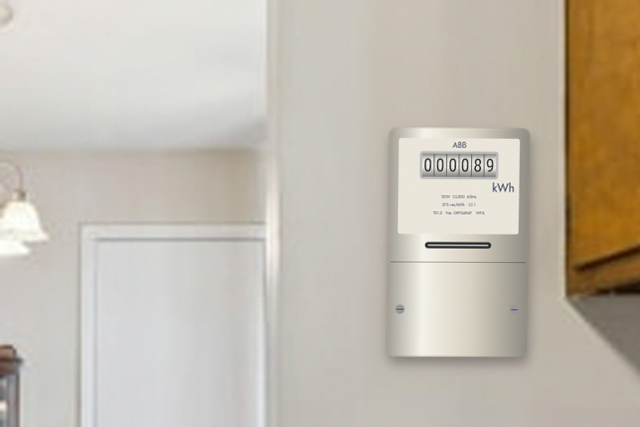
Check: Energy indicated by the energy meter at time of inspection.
89 kWh
